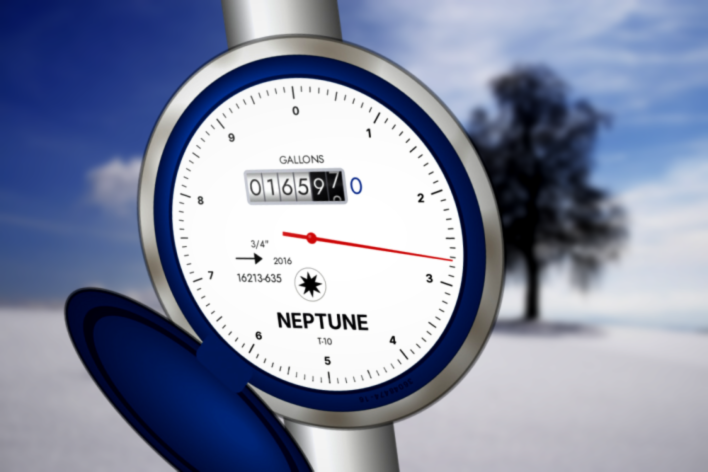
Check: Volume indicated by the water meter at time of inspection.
165972.7 gal
